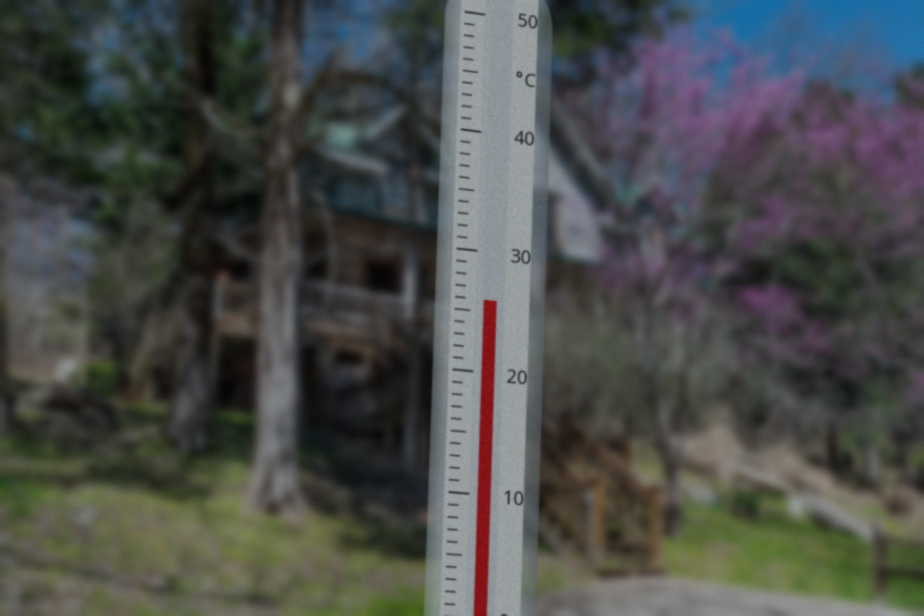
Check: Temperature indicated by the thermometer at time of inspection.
26 °C
